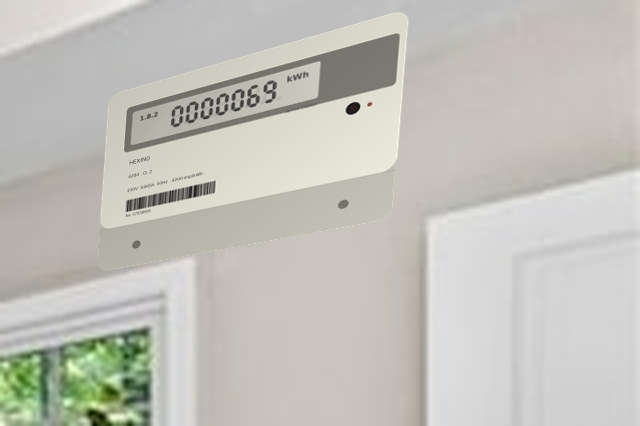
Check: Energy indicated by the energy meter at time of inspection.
69 kWh
